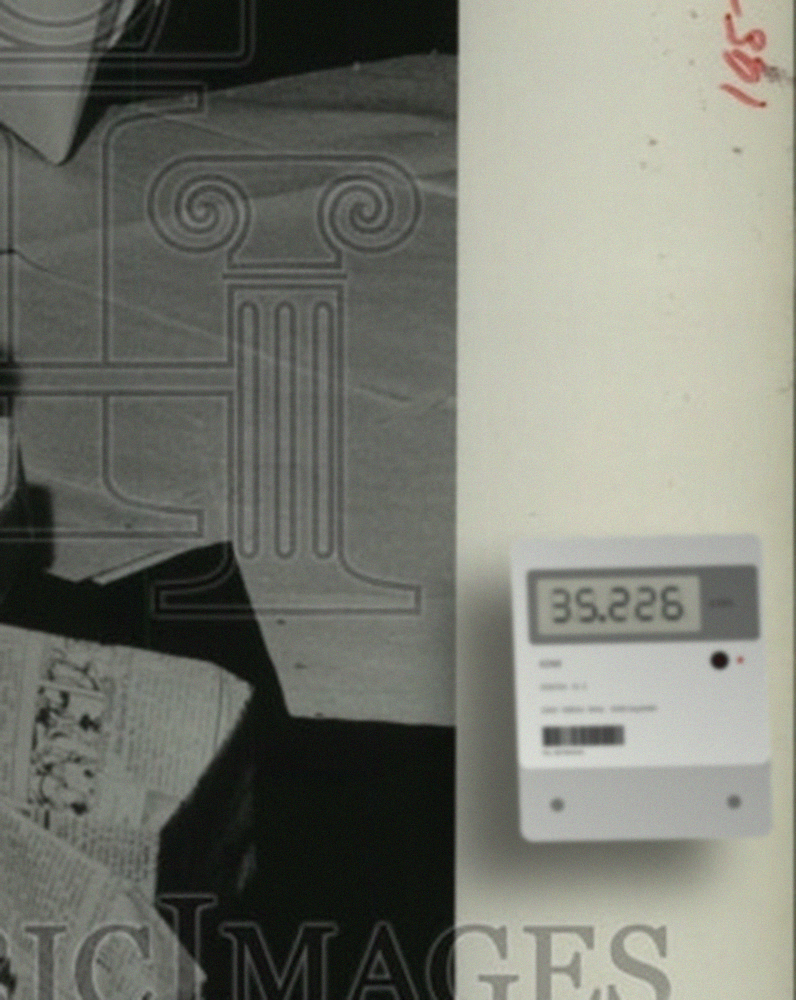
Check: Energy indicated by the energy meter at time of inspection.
35.226 kWh
